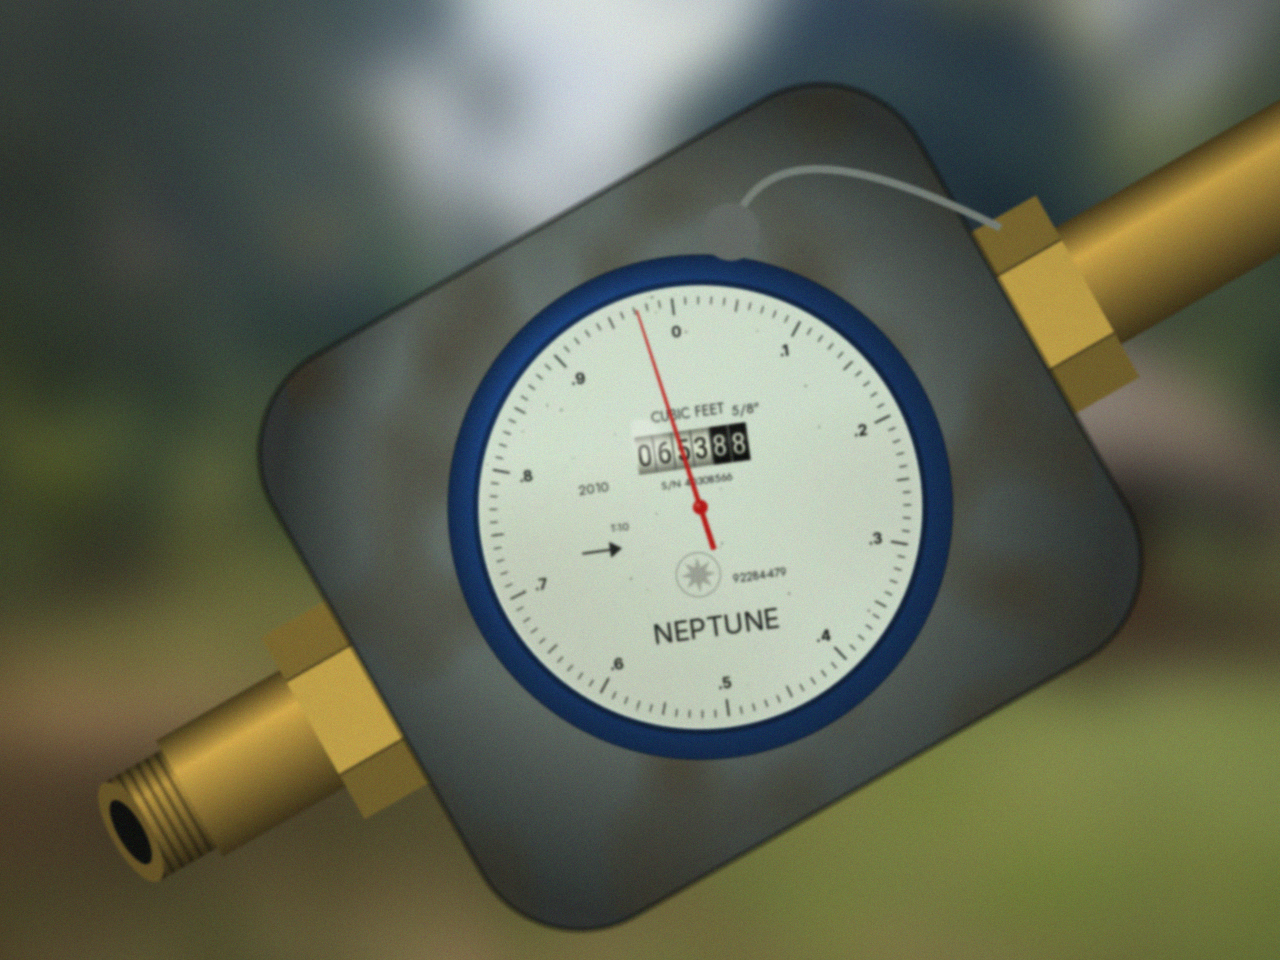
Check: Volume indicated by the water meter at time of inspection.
65387.97 ft³
